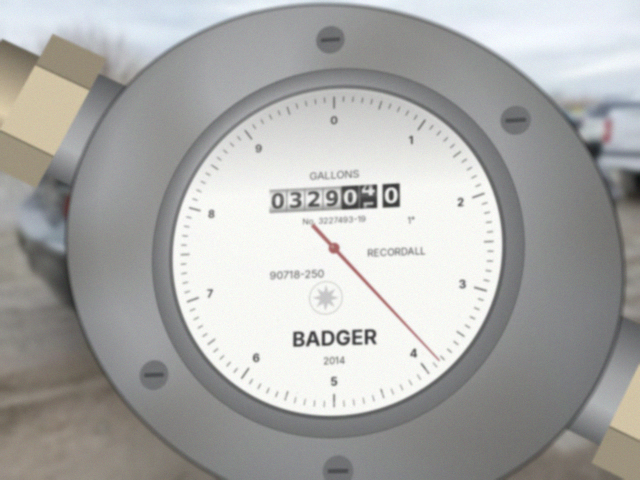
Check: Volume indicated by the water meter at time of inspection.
329043.8 gal
